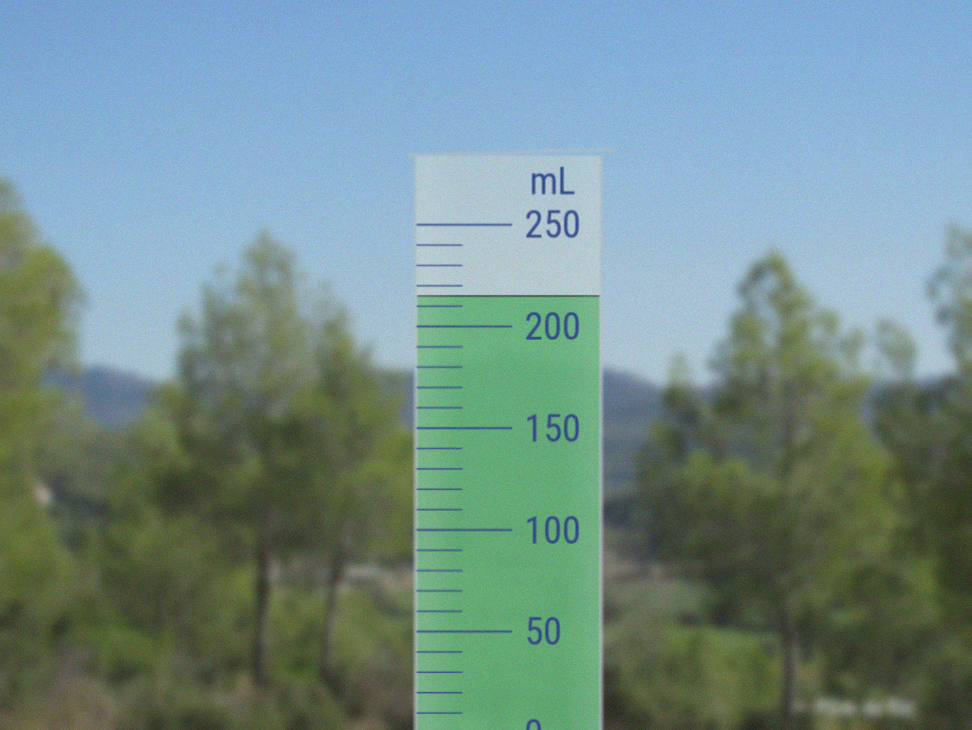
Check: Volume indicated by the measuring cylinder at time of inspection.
215 mL
